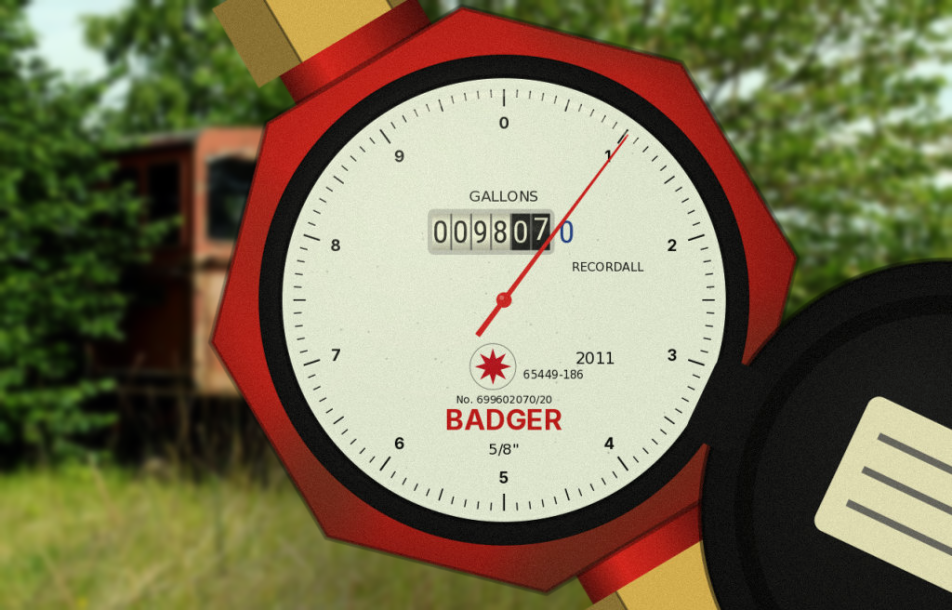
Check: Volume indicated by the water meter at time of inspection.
98071.0 gal
